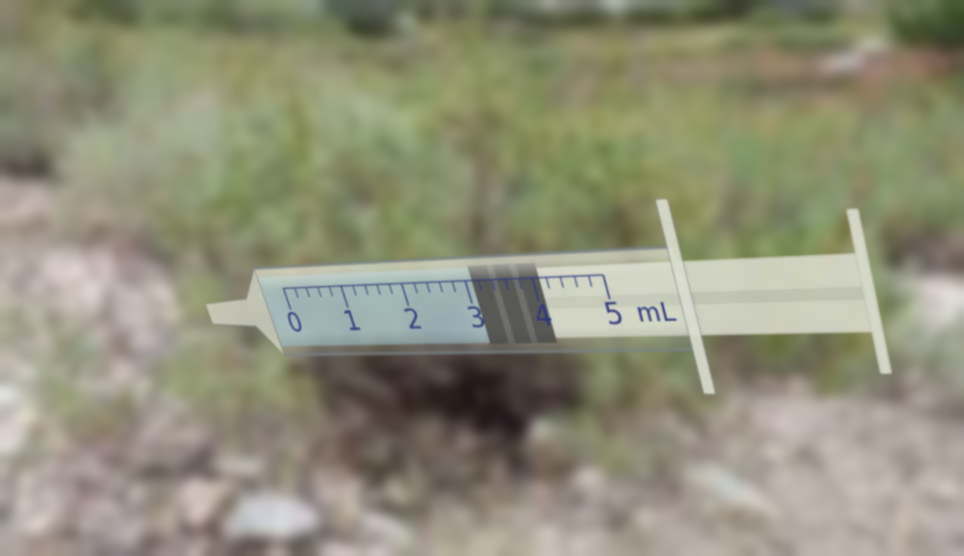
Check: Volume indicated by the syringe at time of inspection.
3.1 mL
